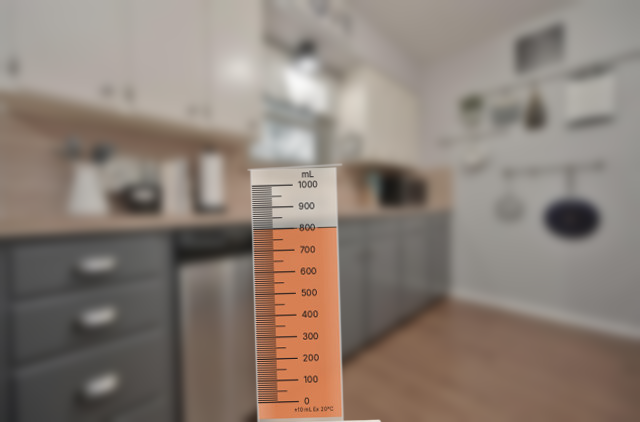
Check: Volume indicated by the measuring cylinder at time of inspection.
800 mL
